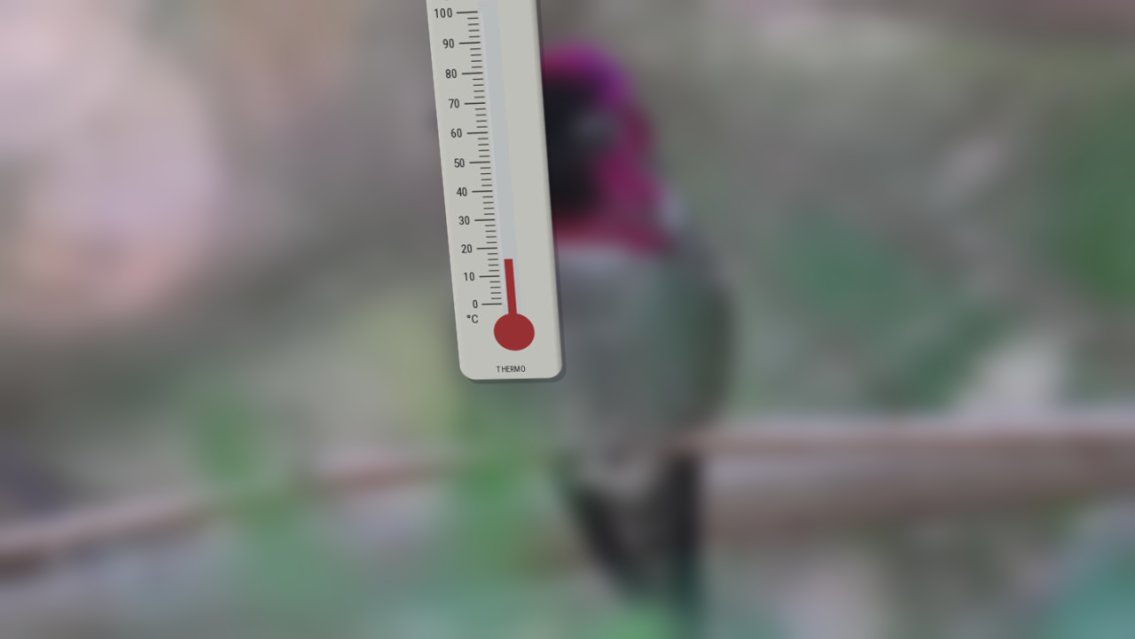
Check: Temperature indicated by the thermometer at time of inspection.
16 °C
